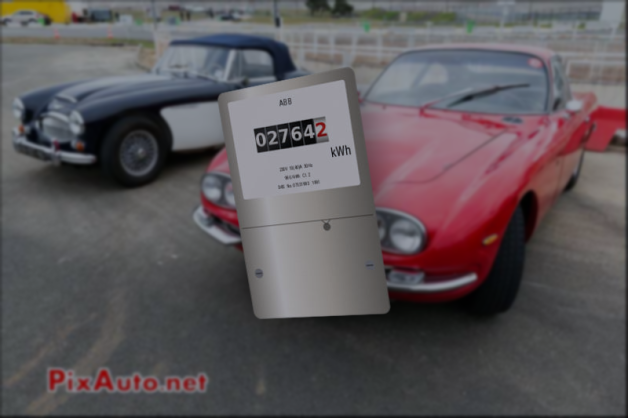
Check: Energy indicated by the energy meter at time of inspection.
2764.2 kWh
